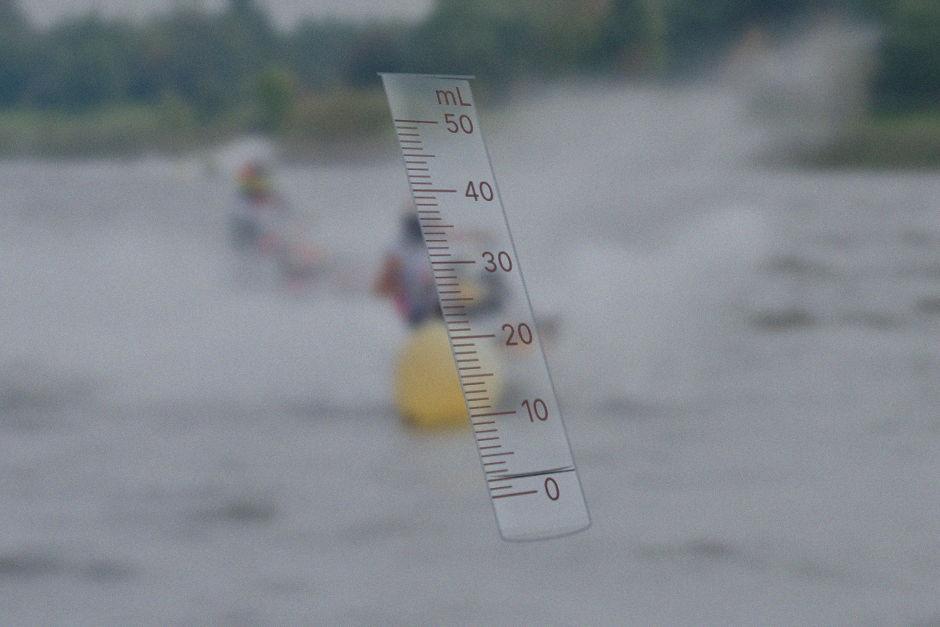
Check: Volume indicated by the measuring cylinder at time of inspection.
2 mL
